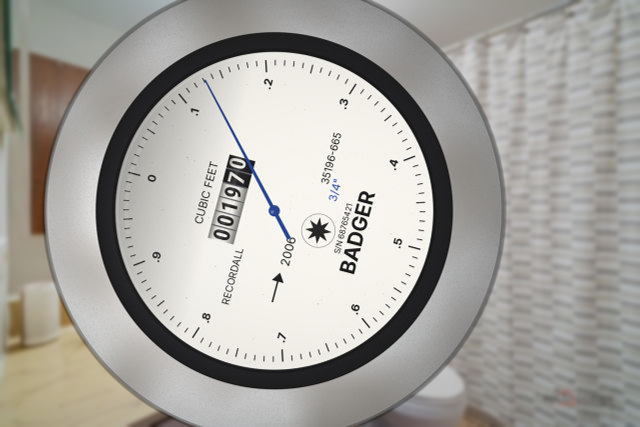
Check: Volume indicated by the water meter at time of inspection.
1970.13 ft³
